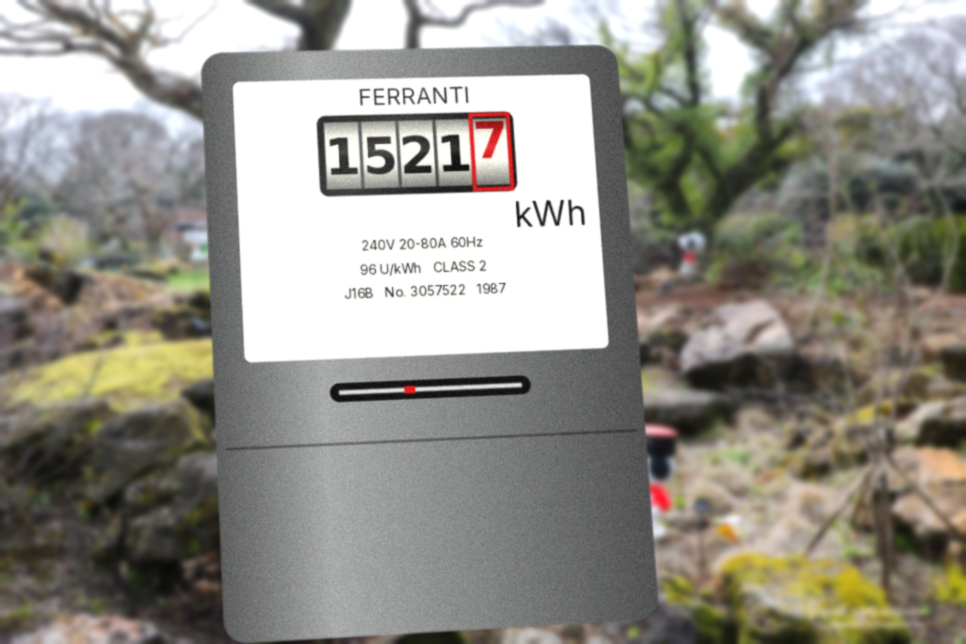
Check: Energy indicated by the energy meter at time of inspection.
1521.7 kWh
